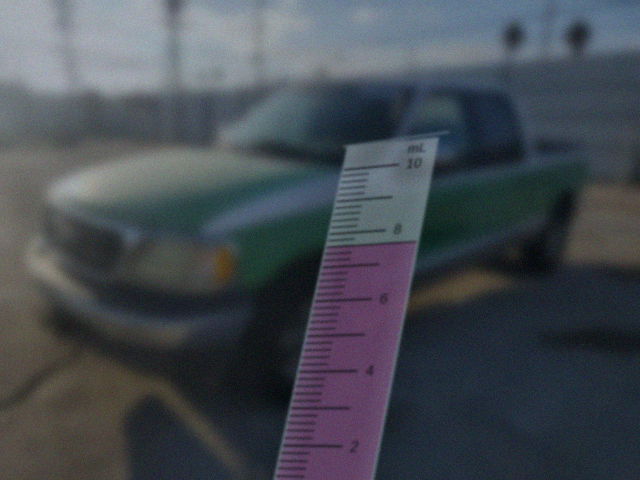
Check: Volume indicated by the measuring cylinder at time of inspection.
7.6 mL
